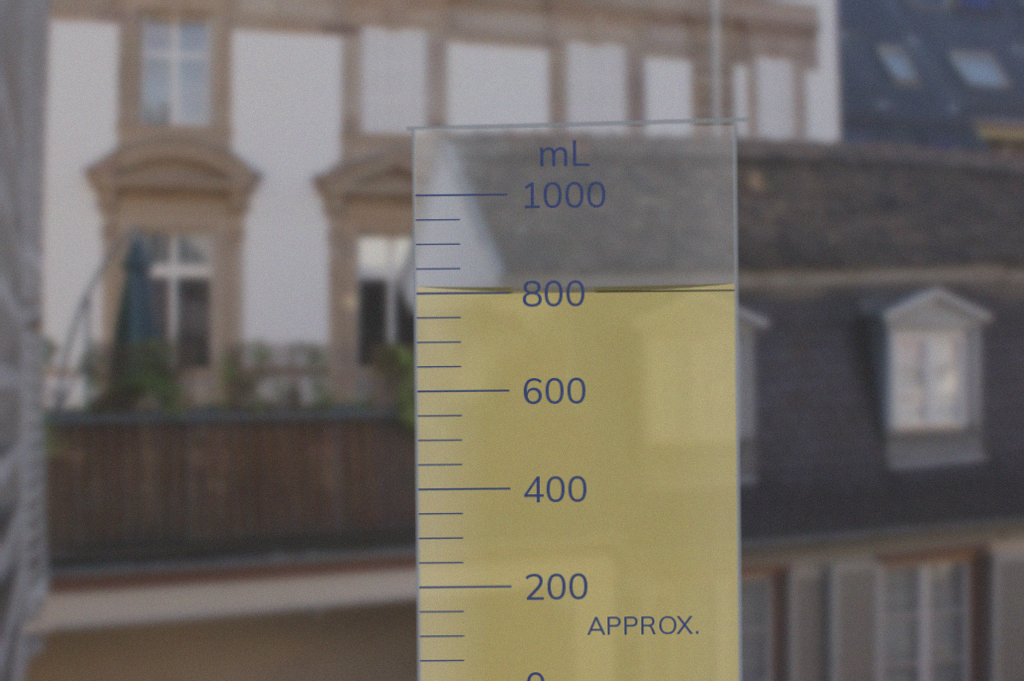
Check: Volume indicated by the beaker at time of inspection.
800 mL
